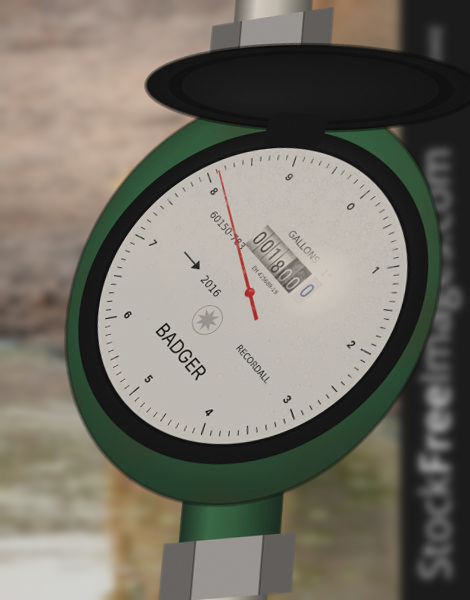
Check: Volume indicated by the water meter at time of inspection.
17998.1 gal
